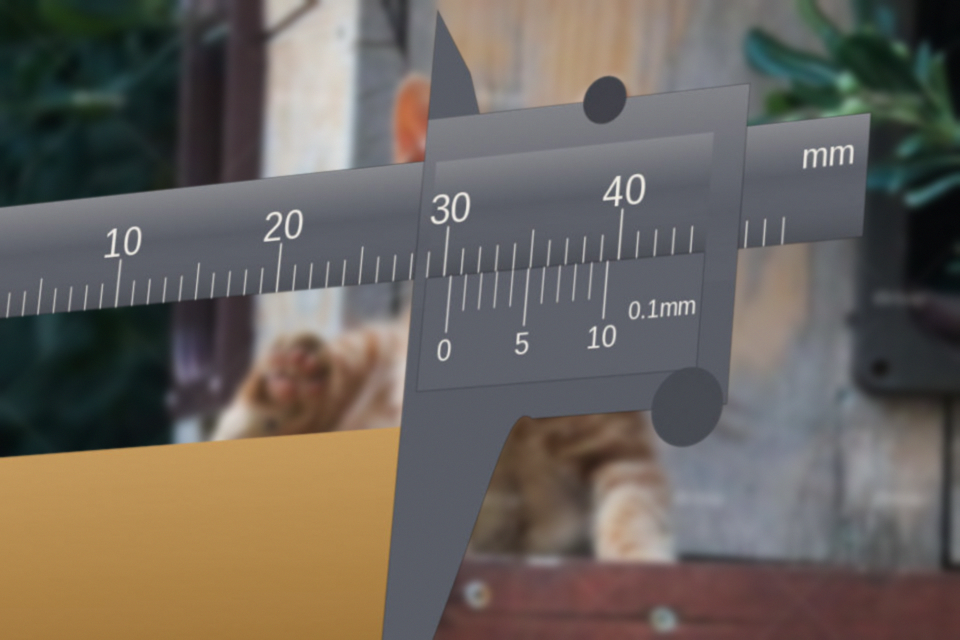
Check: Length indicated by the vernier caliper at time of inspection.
30.4 mm
